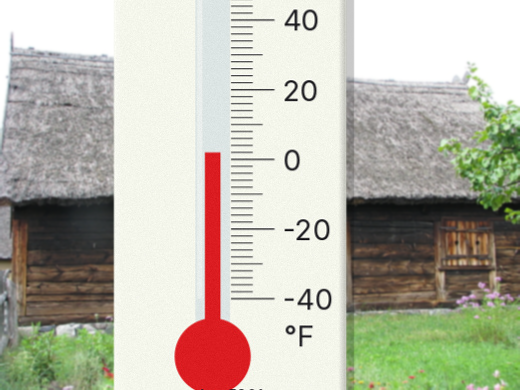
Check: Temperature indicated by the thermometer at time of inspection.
2 °F
